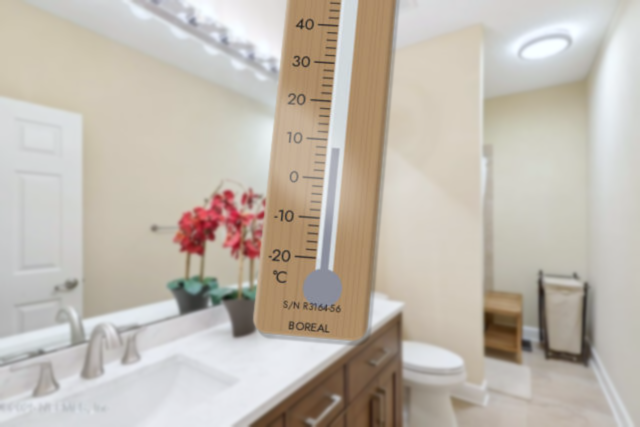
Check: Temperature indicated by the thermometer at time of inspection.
8 °C
